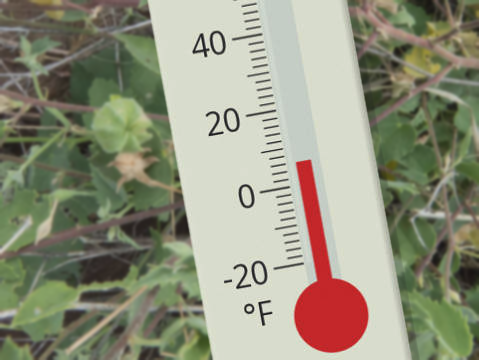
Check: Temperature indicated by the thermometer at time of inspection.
6 °F
